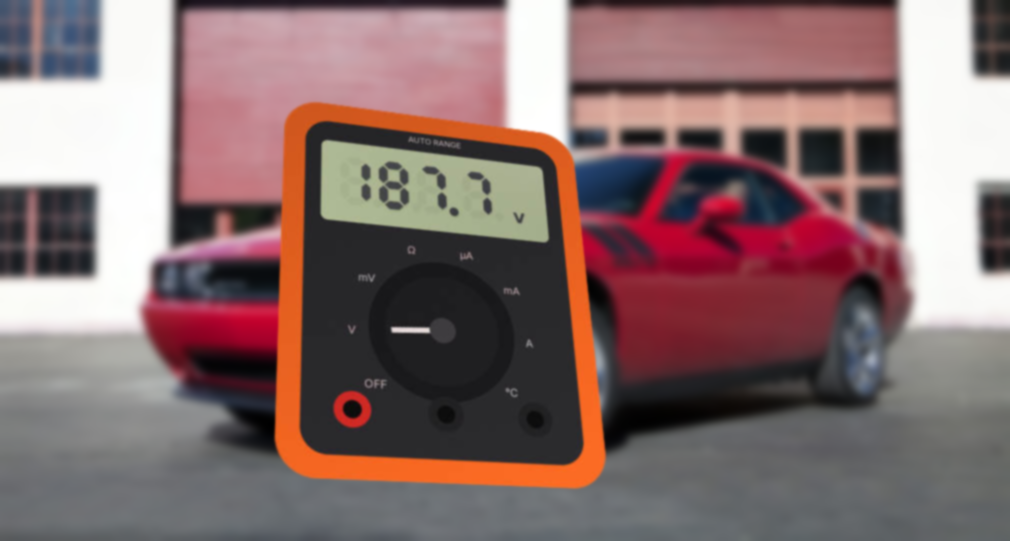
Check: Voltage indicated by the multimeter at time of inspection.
187.7 V
